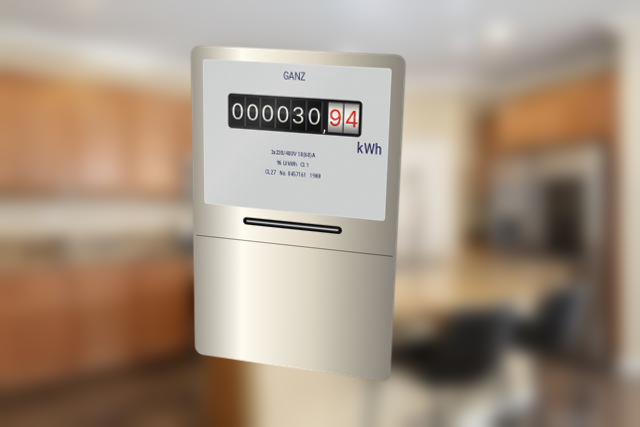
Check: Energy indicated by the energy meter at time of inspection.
30.94 kWh
